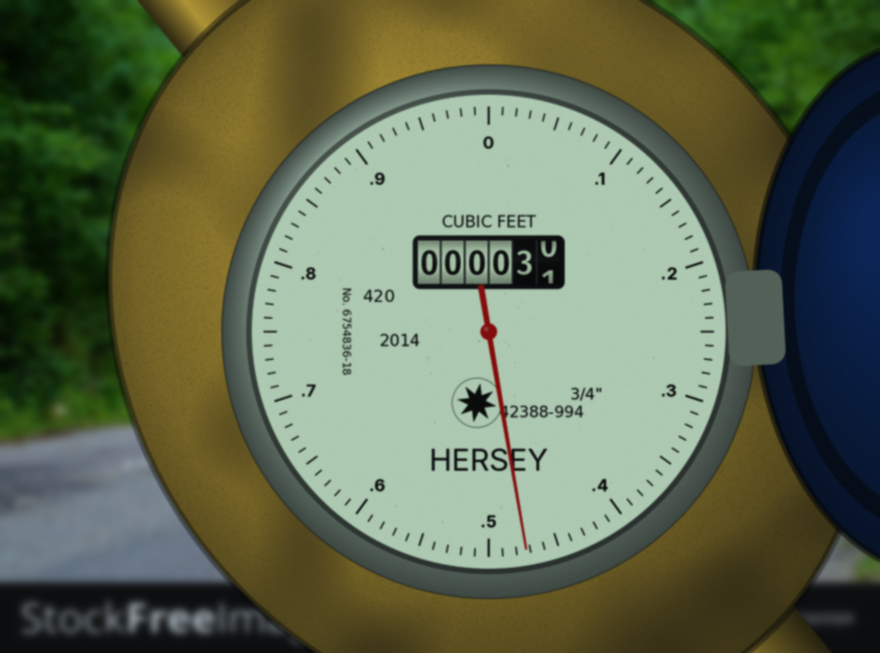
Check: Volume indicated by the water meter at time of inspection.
30.47 ft³
